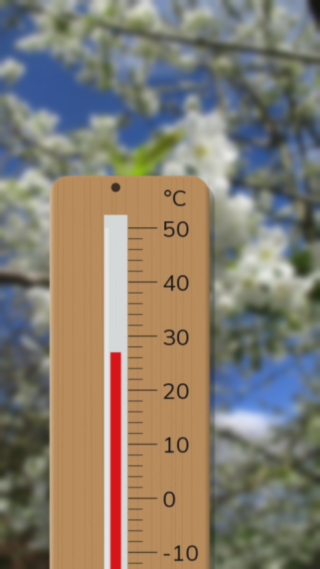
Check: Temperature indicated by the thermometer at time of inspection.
27 °C
